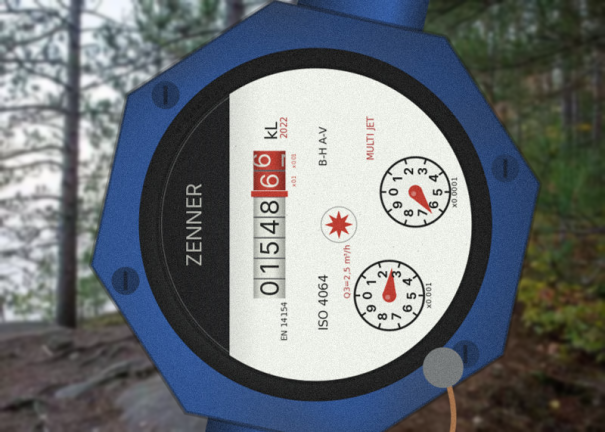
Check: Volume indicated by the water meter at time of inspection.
1548.6626 kL
